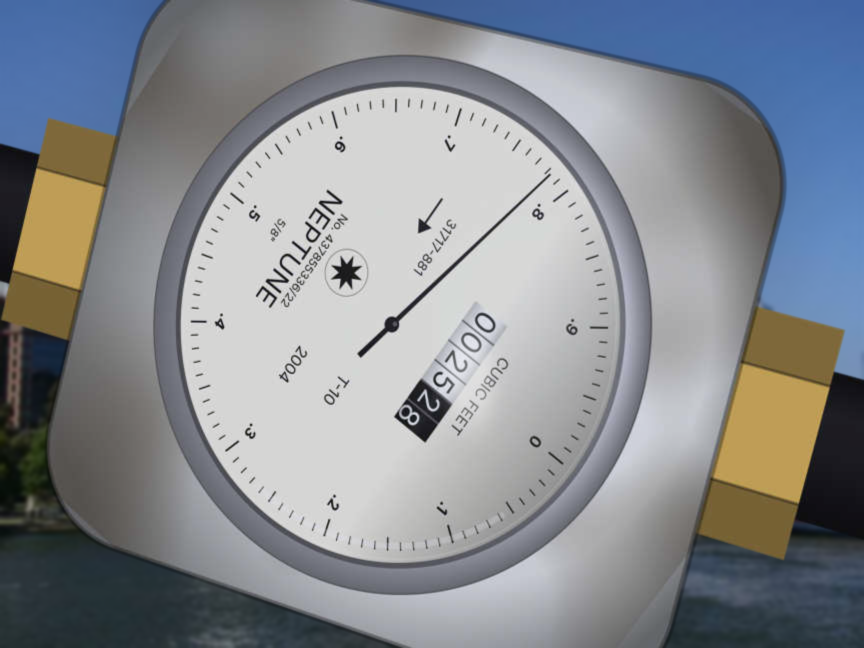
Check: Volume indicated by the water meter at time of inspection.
2527.78 ft³
